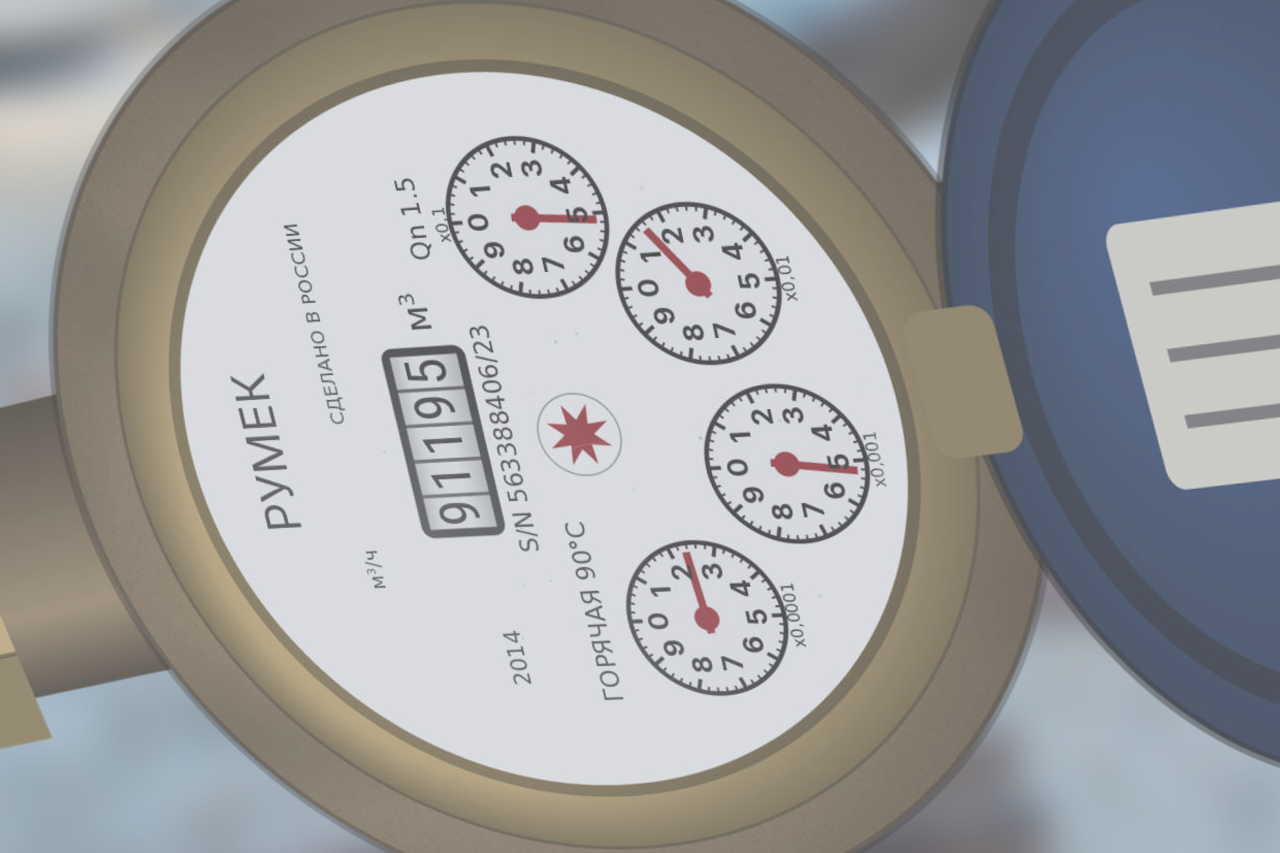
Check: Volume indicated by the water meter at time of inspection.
91195.5152 m³
